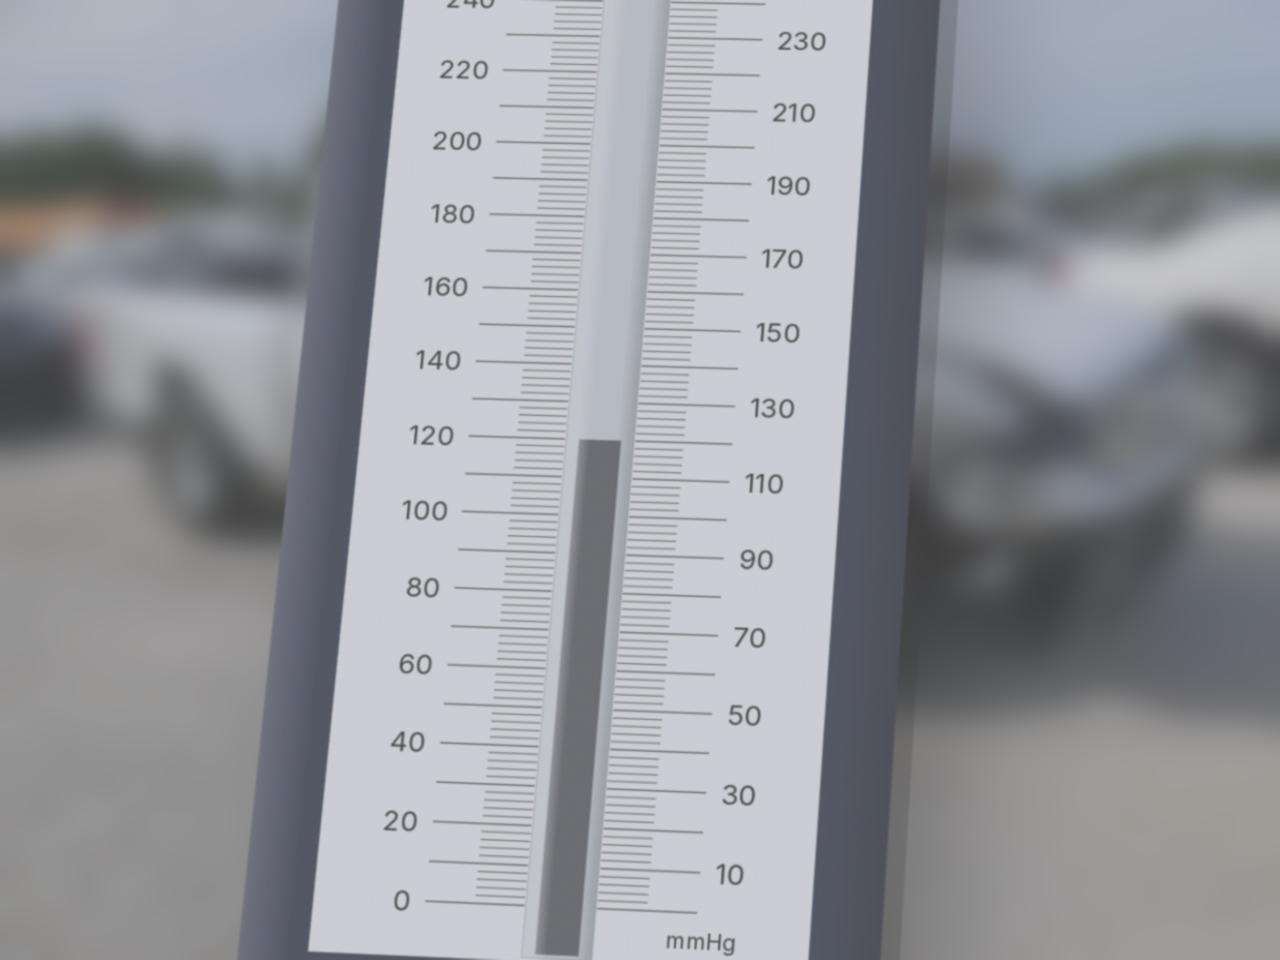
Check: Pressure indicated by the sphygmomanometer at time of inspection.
120 mmHg
